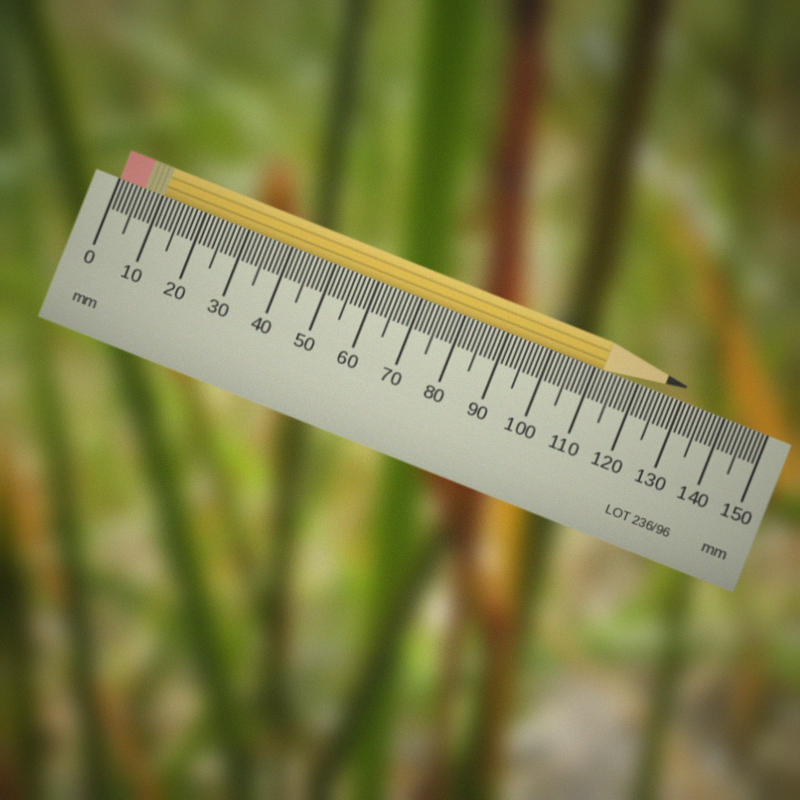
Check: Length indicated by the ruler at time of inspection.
130 mm
